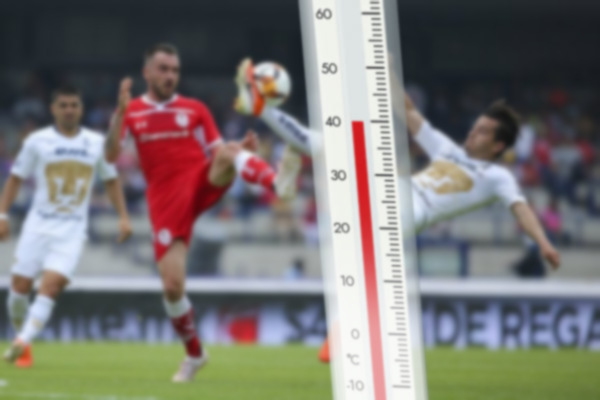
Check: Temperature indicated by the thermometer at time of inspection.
40 °C
